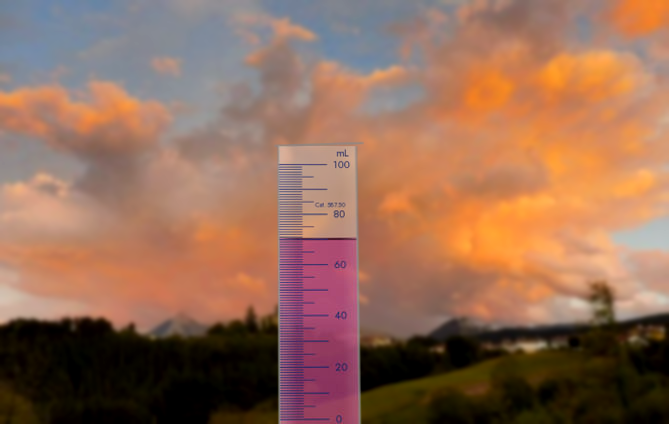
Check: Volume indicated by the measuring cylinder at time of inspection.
70 mL
